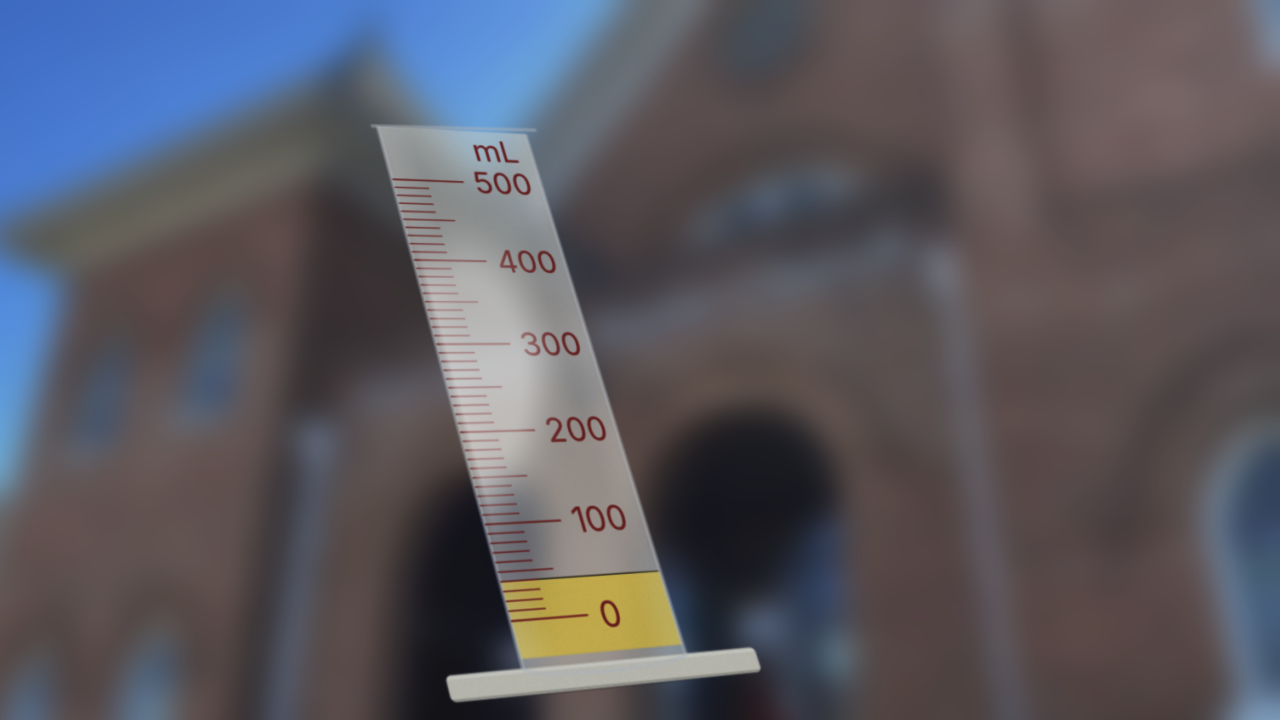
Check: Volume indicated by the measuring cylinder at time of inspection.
40 mL
